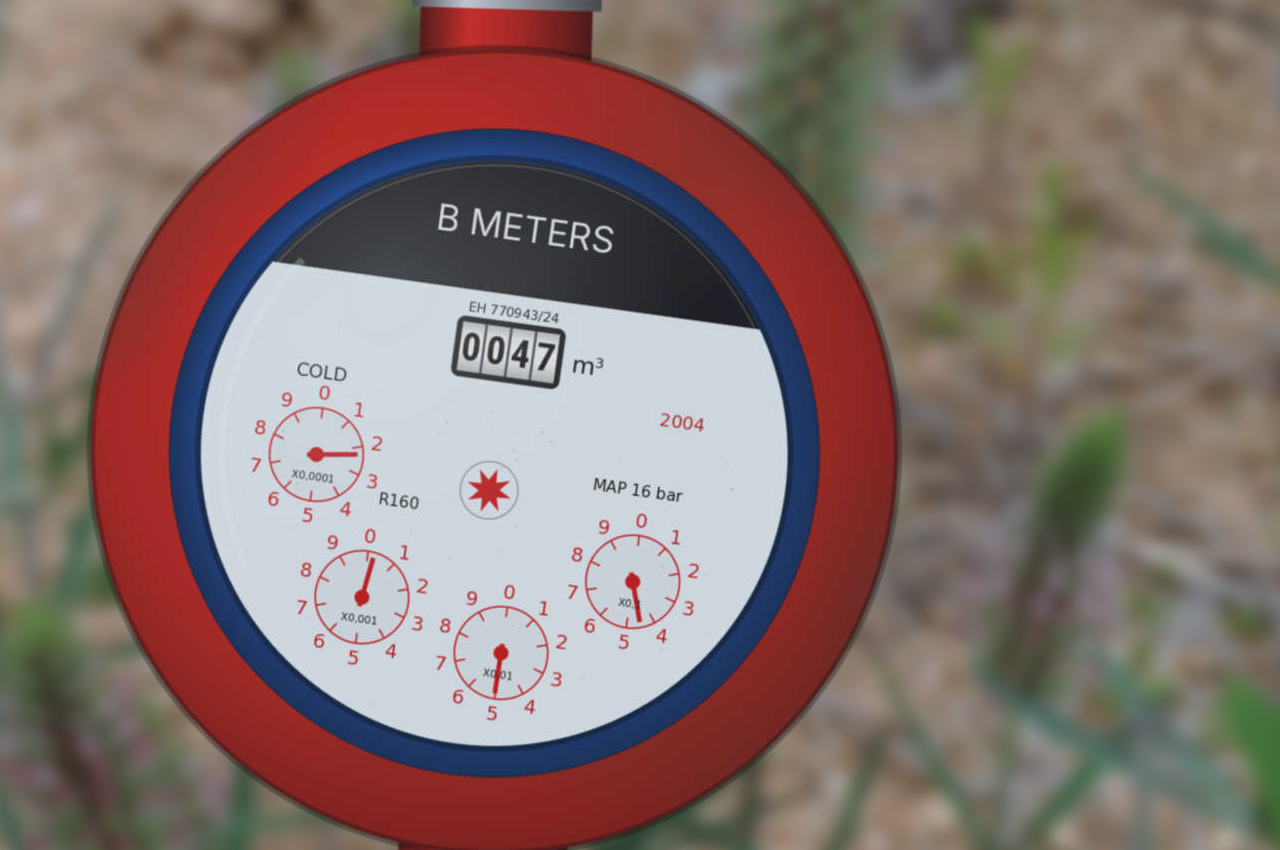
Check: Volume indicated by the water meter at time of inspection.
47.4502 m³
